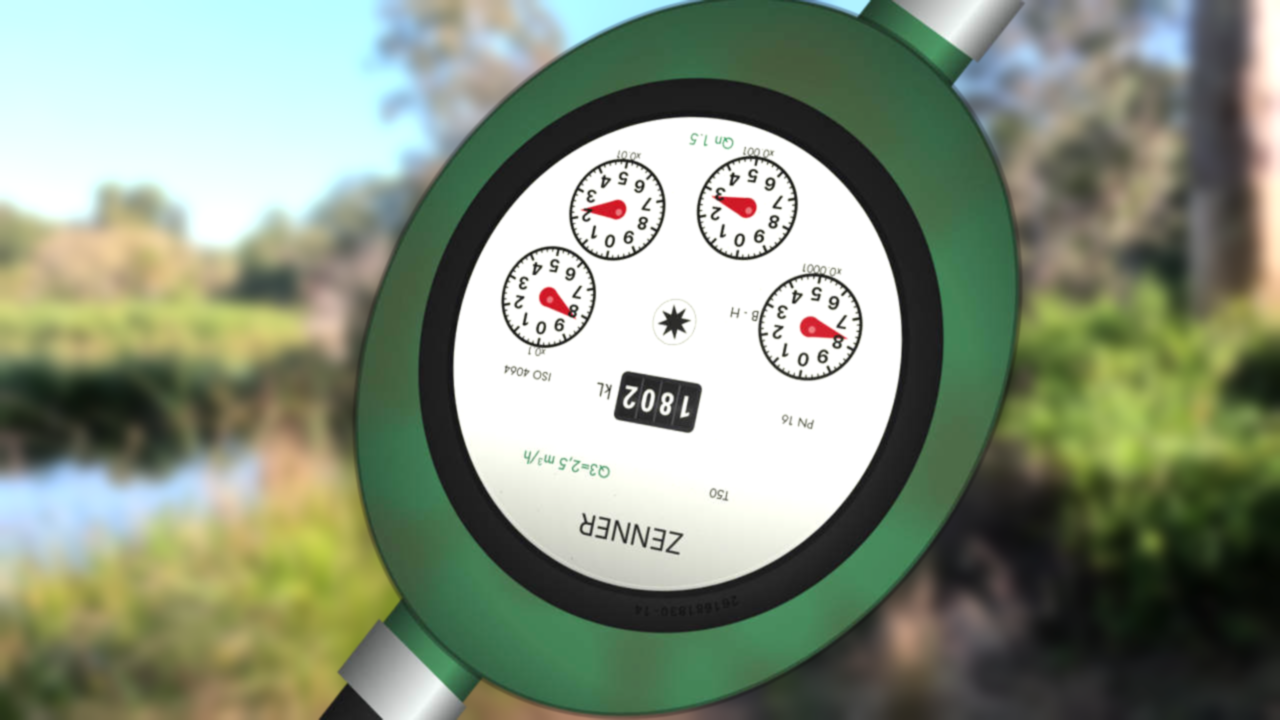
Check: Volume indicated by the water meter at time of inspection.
1802.8227 kL
